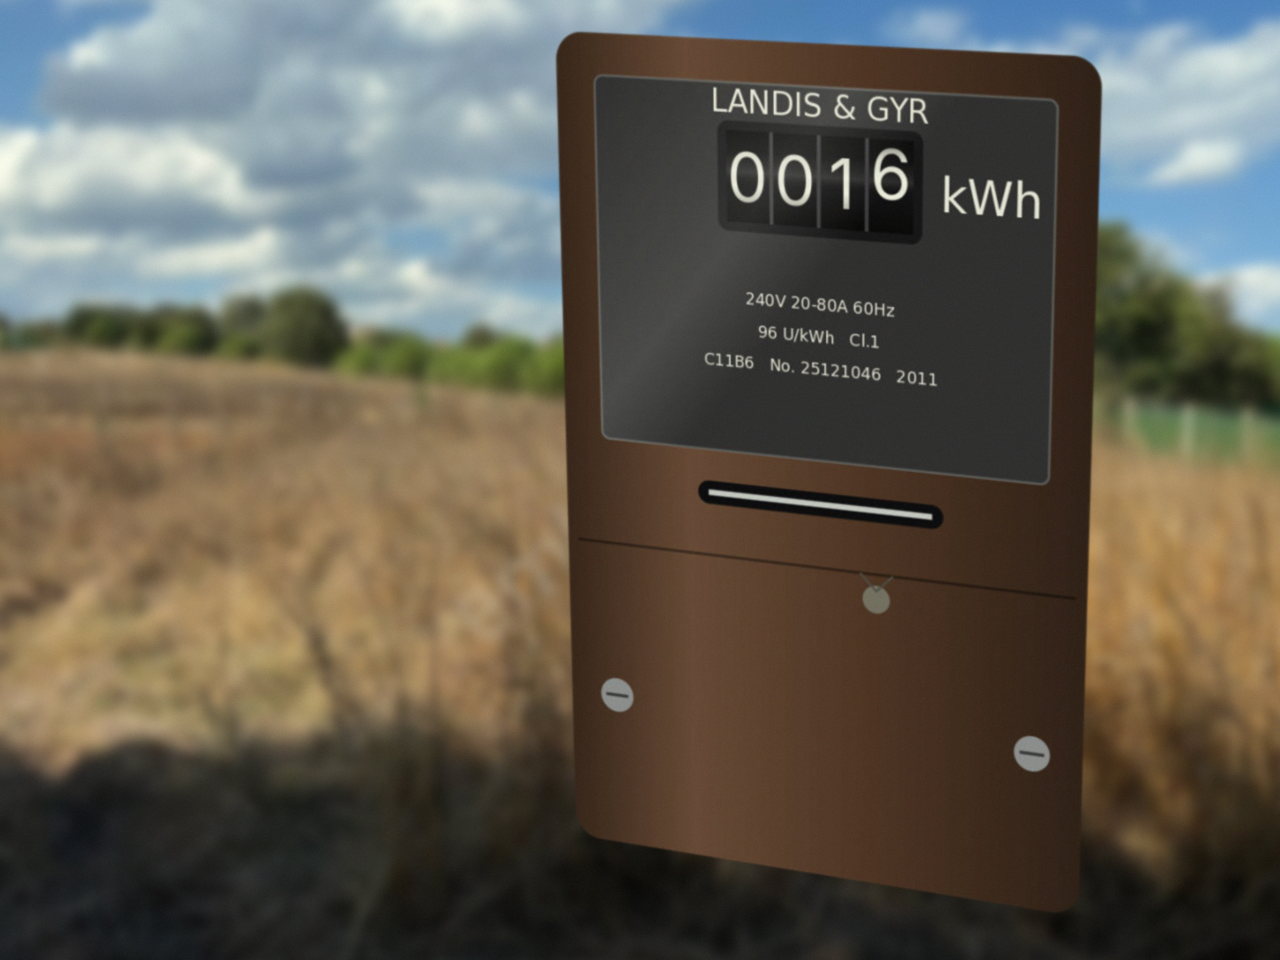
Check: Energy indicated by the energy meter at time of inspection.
16 kWh
